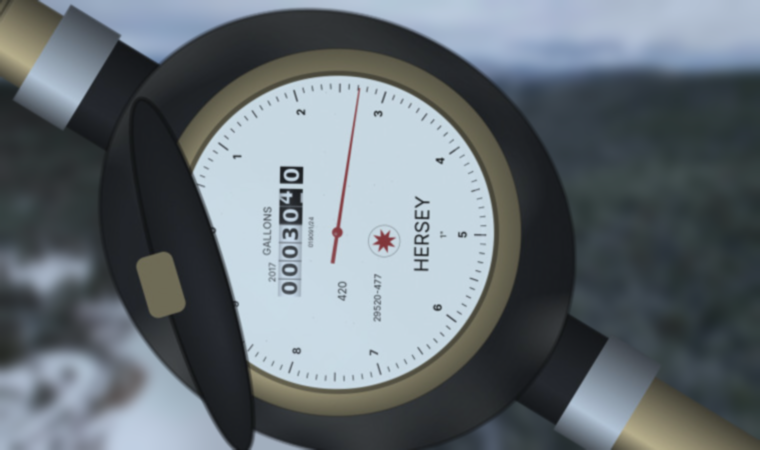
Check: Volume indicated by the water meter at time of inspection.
3042.7 gal
